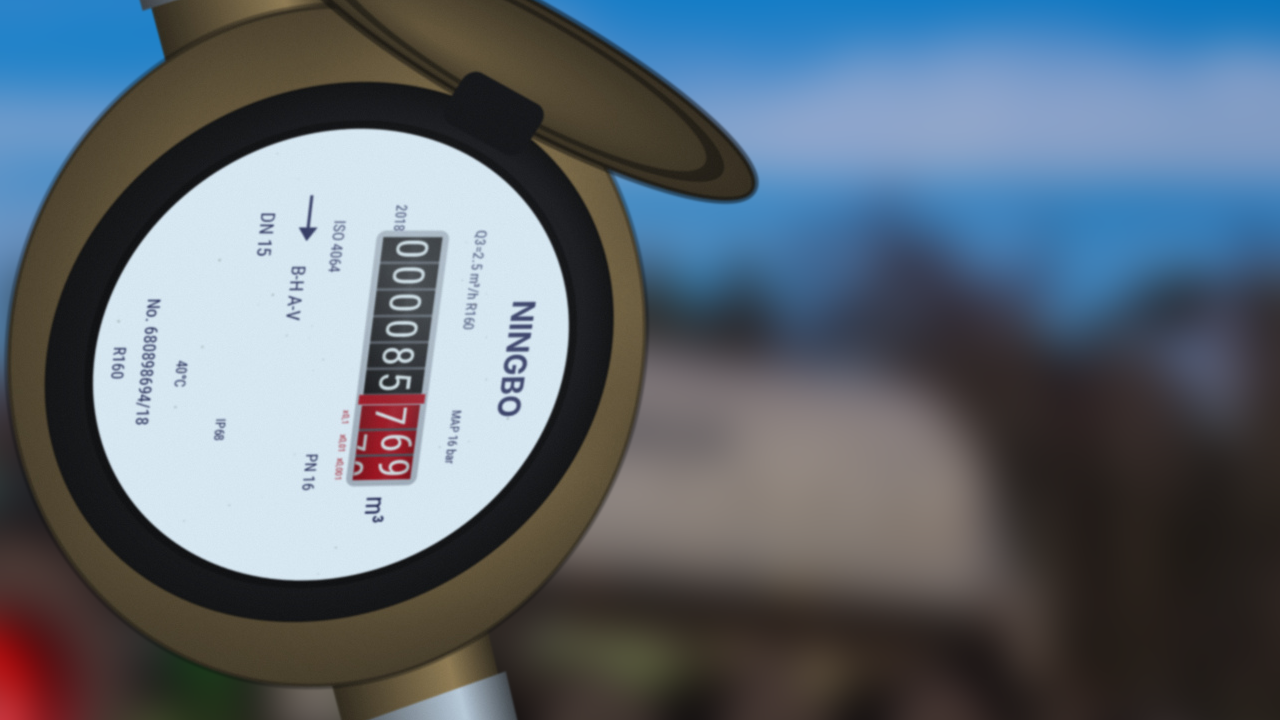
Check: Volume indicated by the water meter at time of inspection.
85.769 m³
